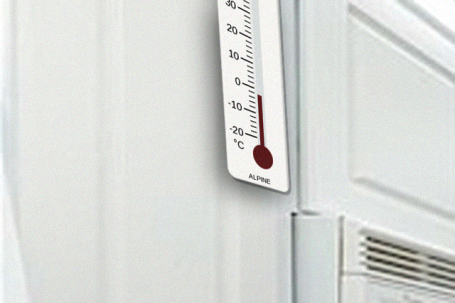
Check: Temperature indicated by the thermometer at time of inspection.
-2 °C
